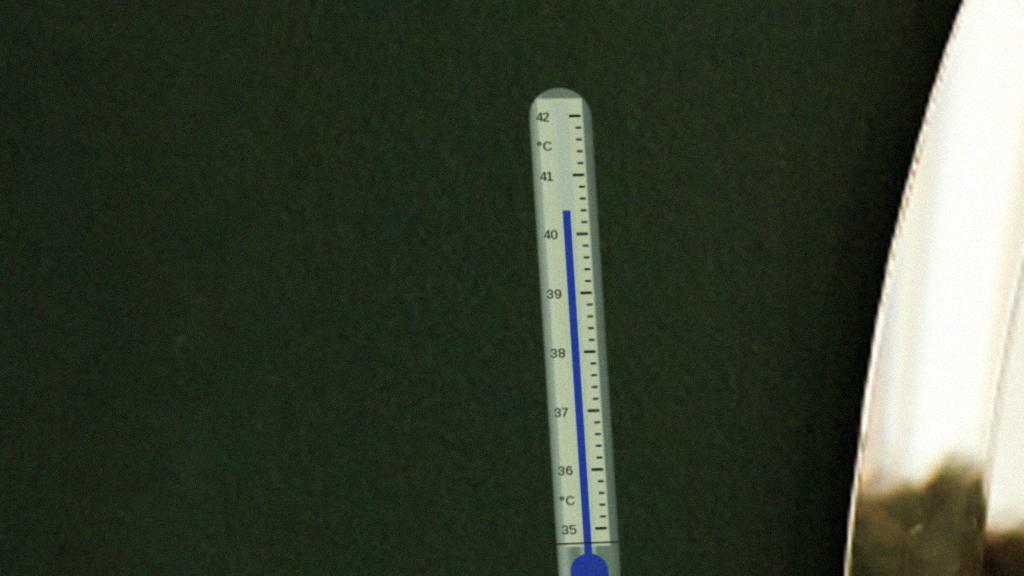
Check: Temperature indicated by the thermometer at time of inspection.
40.4 °C
